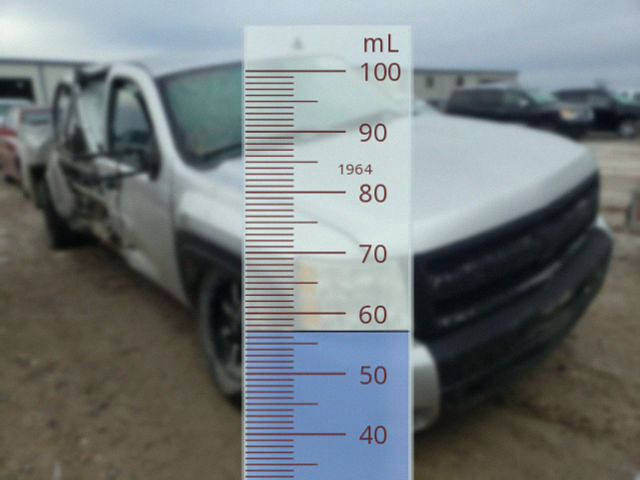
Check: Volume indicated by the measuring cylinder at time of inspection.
57 mL
